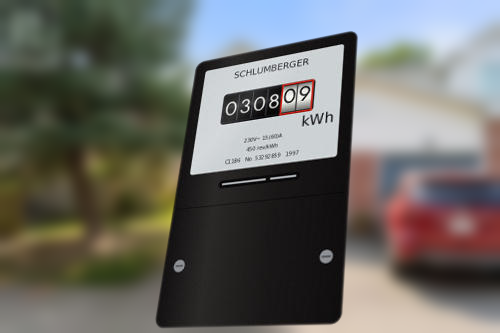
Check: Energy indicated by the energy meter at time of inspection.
308.09 kWh
